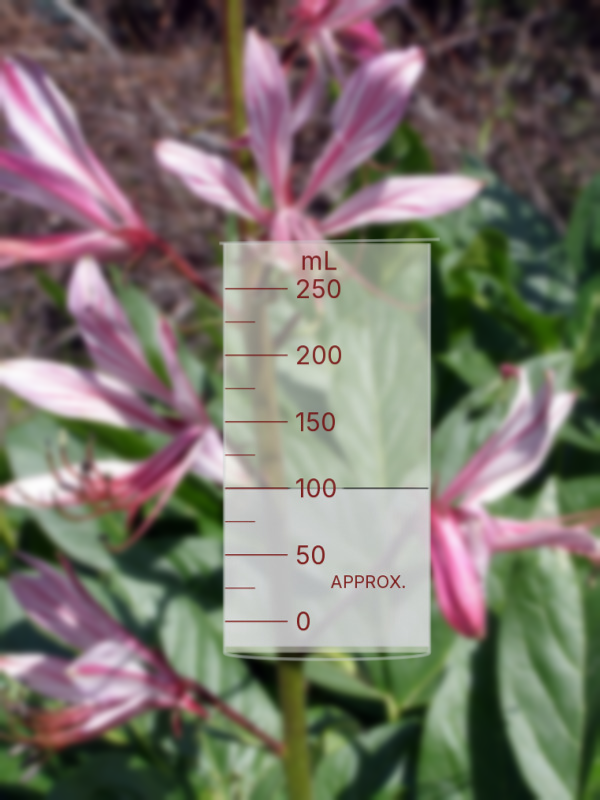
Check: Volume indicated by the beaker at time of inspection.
100 mL
